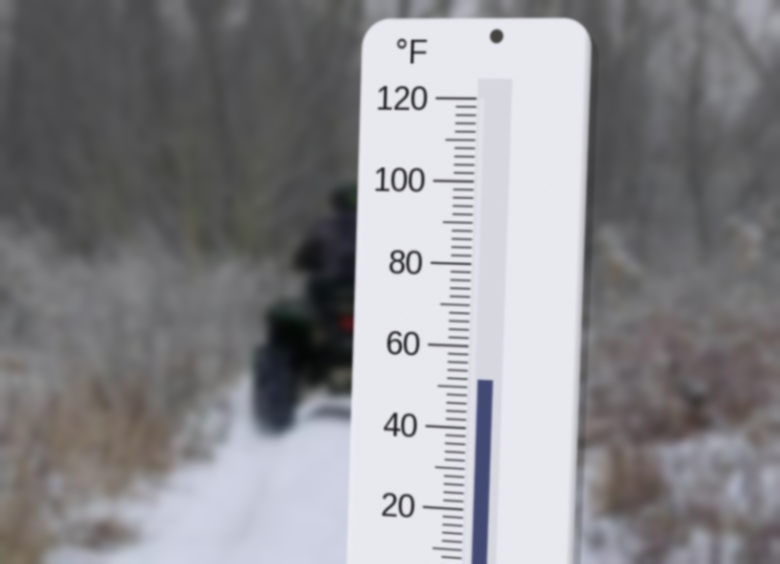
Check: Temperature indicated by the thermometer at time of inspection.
52 °F
